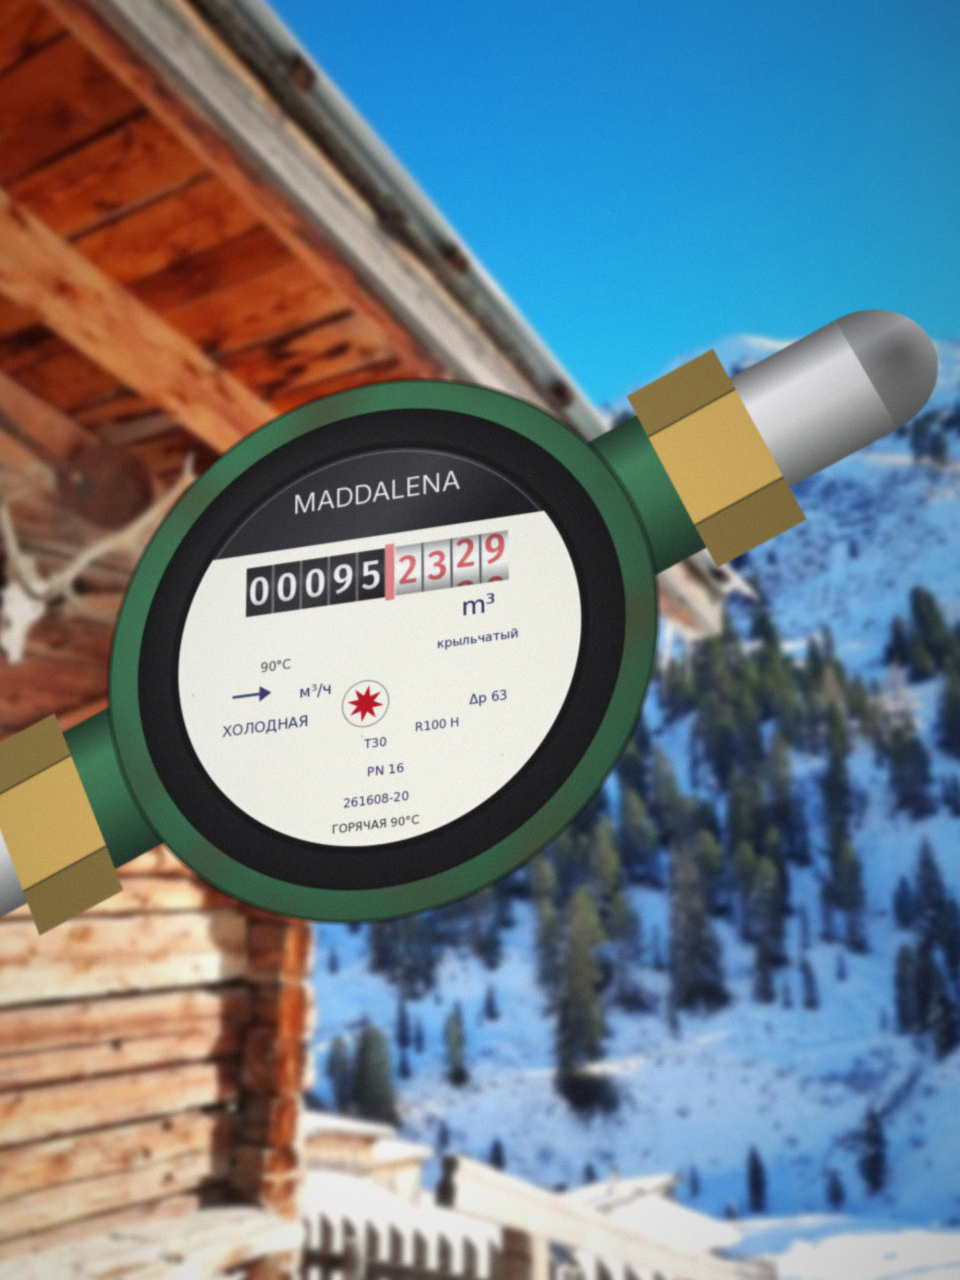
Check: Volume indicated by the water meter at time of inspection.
95.2329 m³
